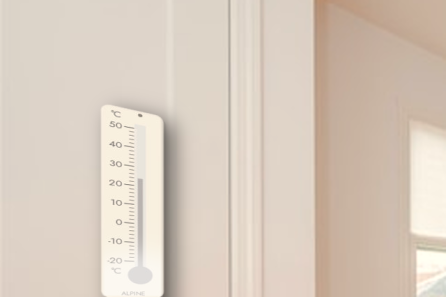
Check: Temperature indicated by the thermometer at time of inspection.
24 °C
